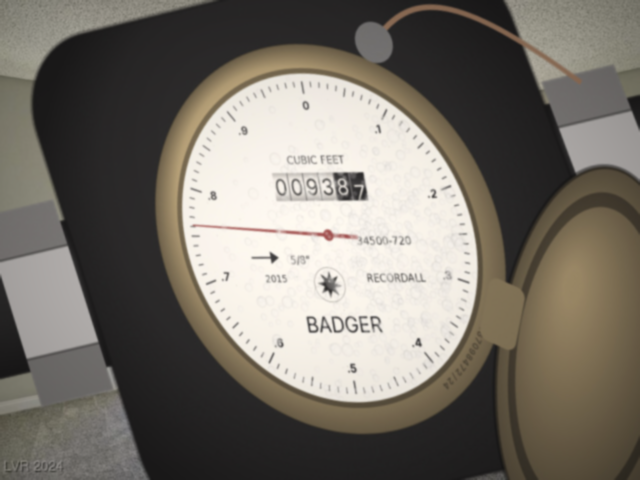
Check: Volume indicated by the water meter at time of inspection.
9386.76 ft³
